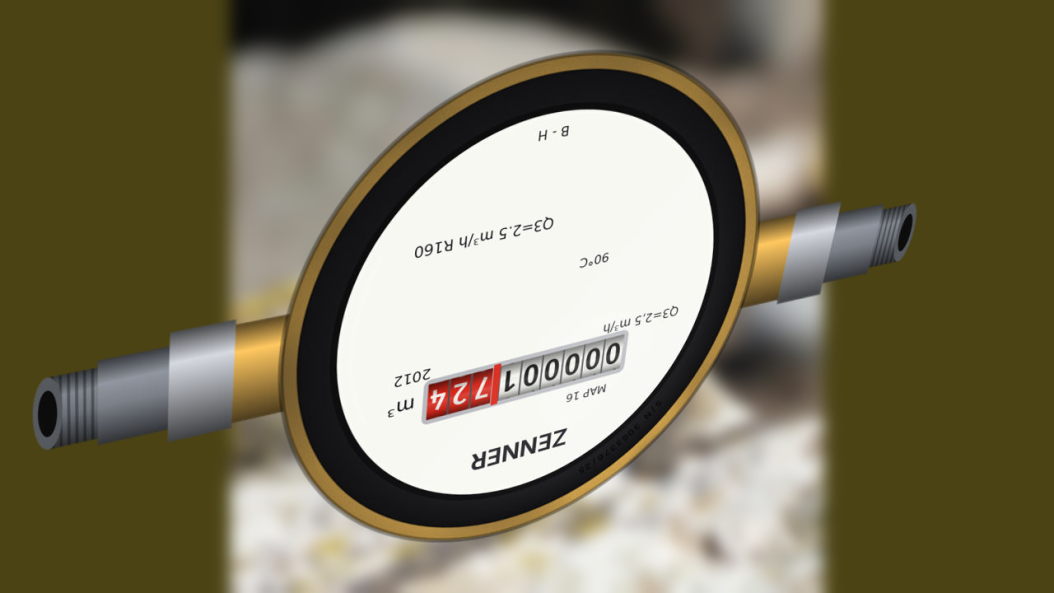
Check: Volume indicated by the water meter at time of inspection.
1.724 m³
